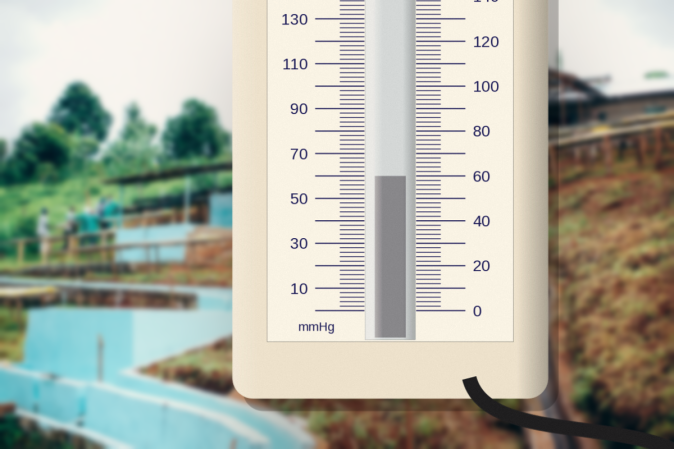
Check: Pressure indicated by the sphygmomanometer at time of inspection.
60 mmHg
